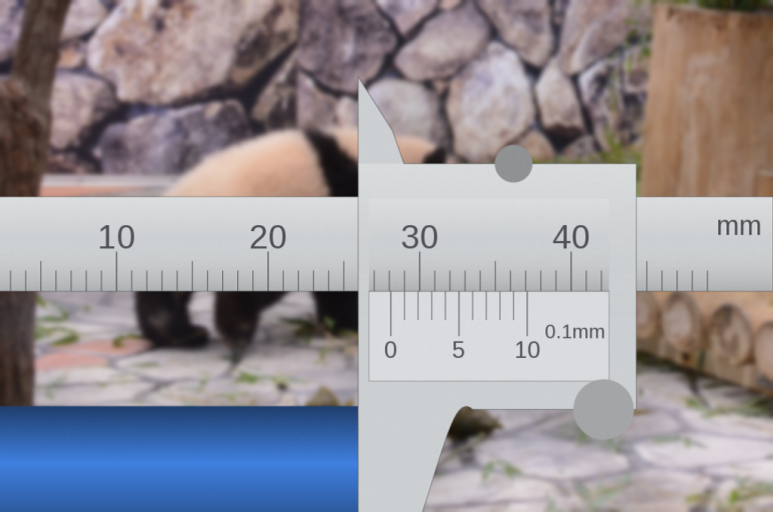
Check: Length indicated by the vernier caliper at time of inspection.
28.1 mm
